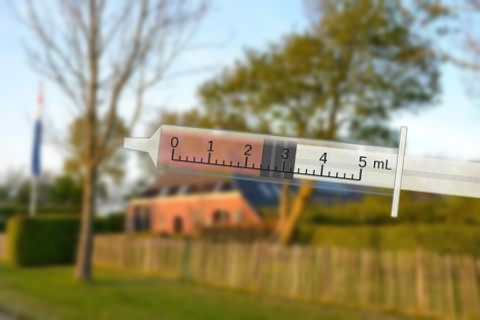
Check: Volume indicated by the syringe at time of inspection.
2.4 mL
